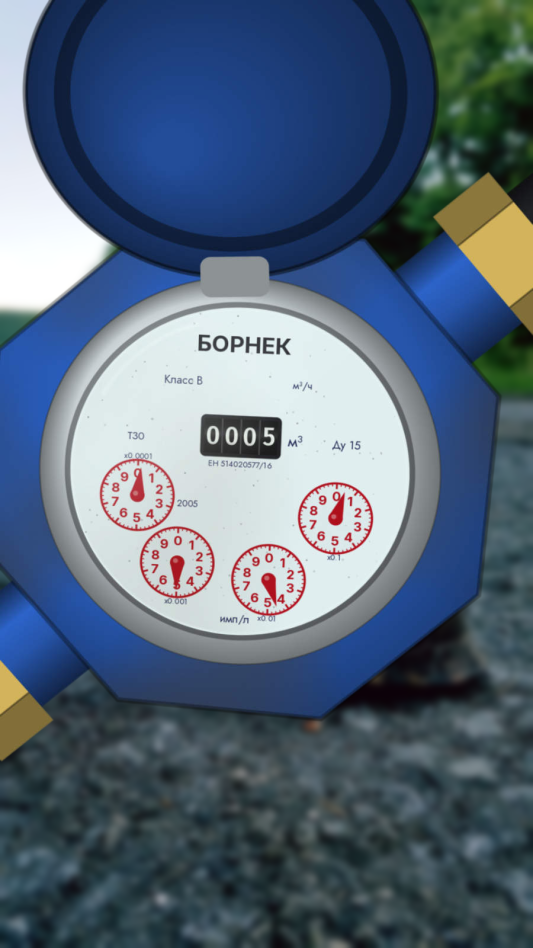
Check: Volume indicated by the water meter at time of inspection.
5.0450 m³
